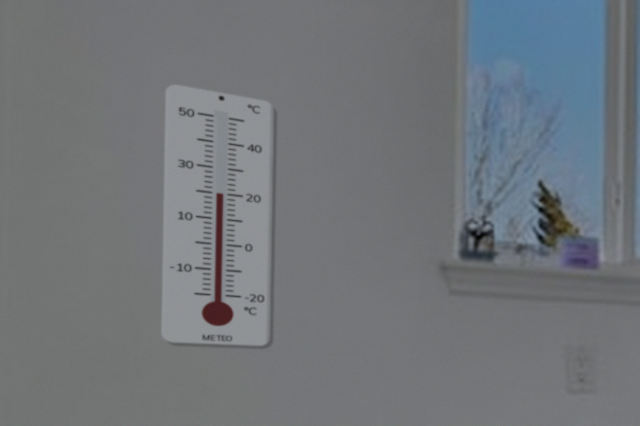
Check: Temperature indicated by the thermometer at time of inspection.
20 °C
